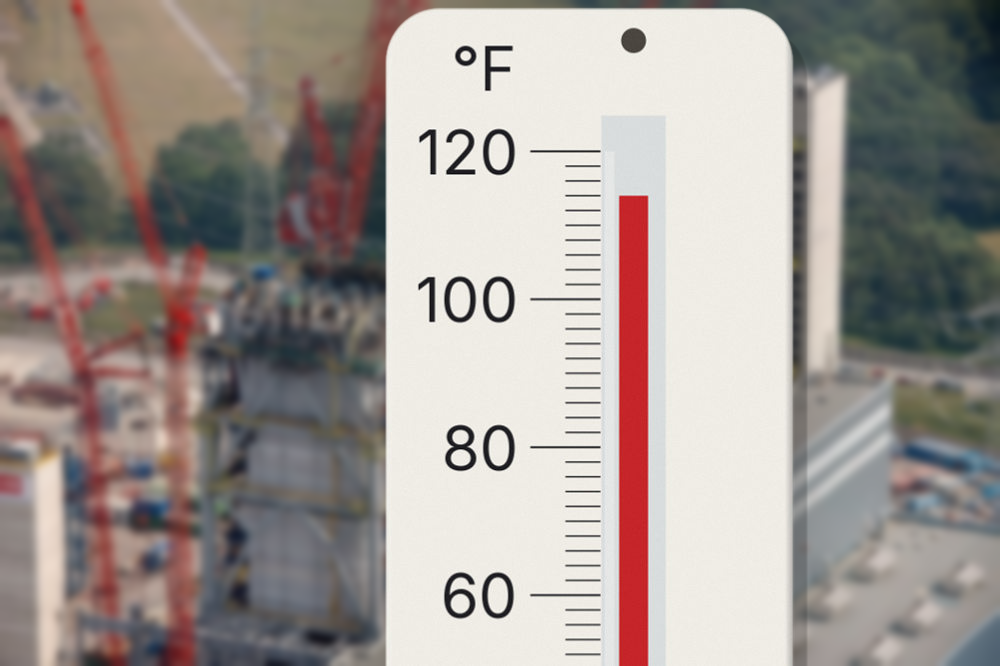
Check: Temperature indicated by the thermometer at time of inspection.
114 °F
